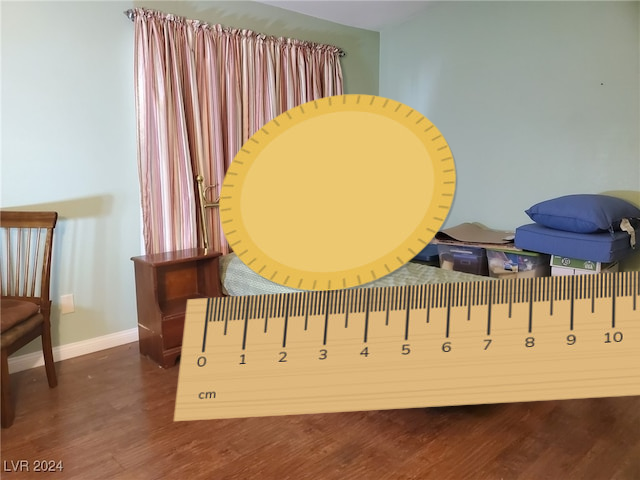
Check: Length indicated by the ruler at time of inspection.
6 cm
